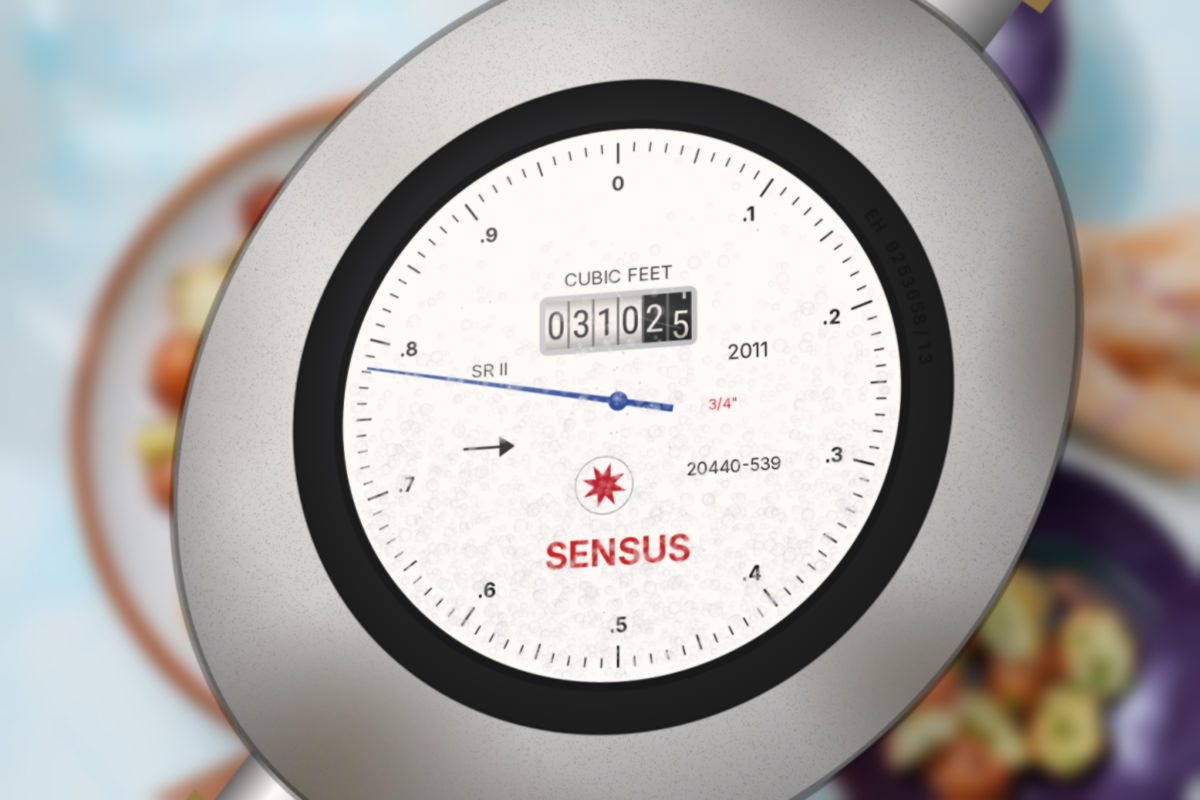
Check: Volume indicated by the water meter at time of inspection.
31024.78 ft³
